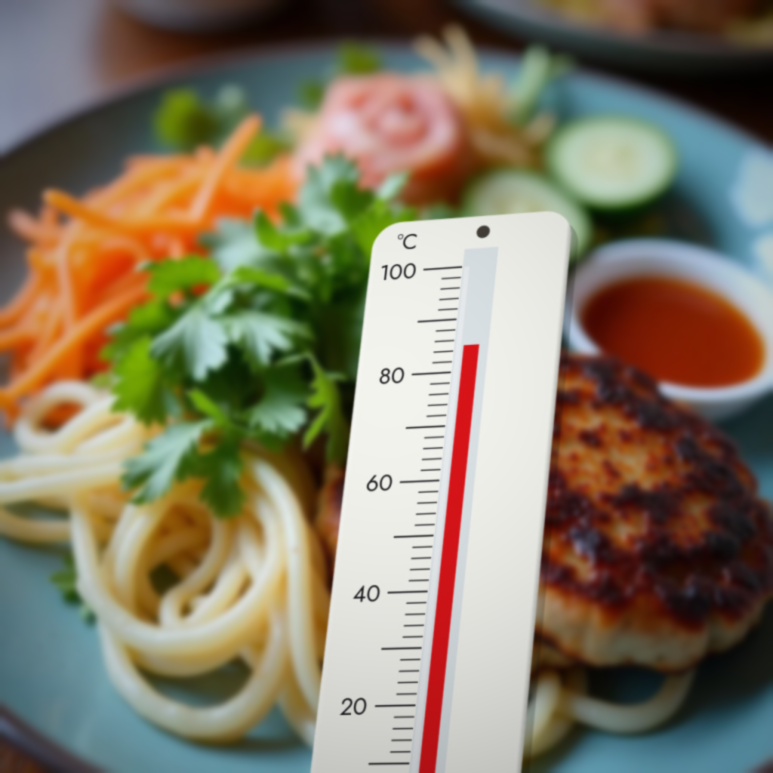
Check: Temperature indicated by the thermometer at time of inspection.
85 °C
